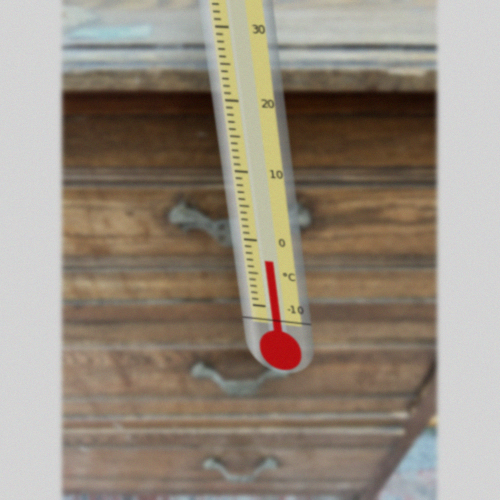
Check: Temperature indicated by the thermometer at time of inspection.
-3 °C
